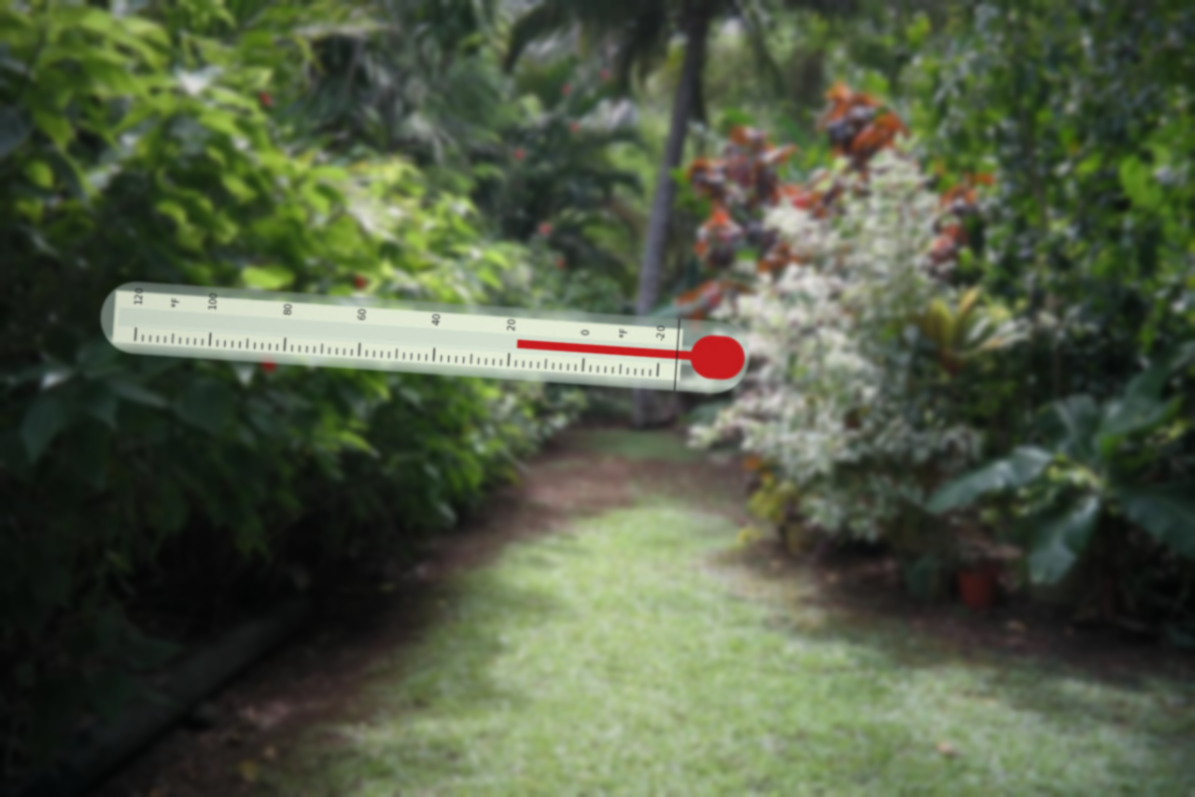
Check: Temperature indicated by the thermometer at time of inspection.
18 °F
